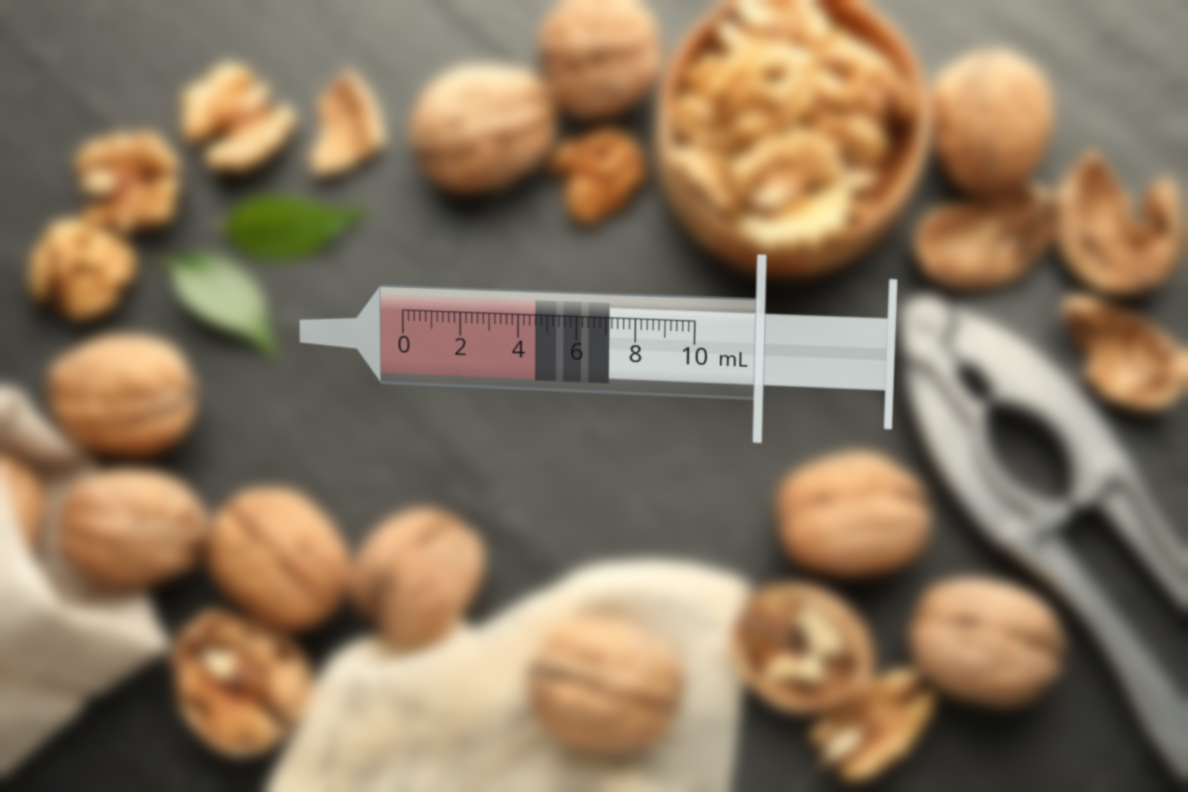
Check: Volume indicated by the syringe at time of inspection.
4.6 mL
